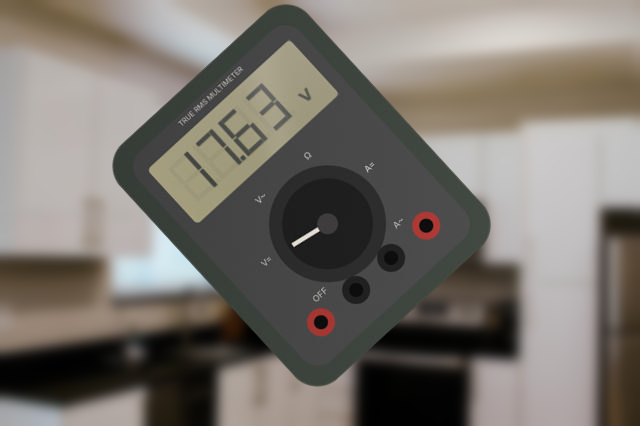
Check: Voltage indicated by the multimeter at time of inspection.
17.63 V
